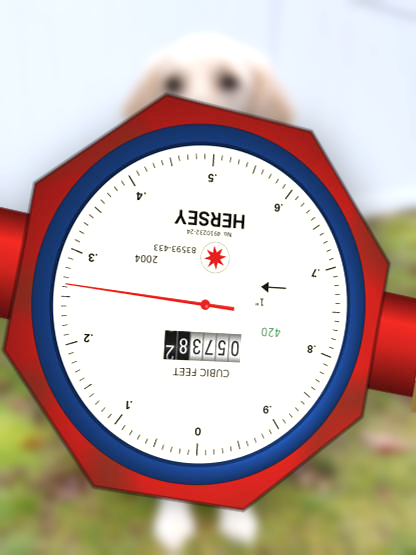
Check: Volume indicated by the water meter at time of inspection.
57382.26 ft³
